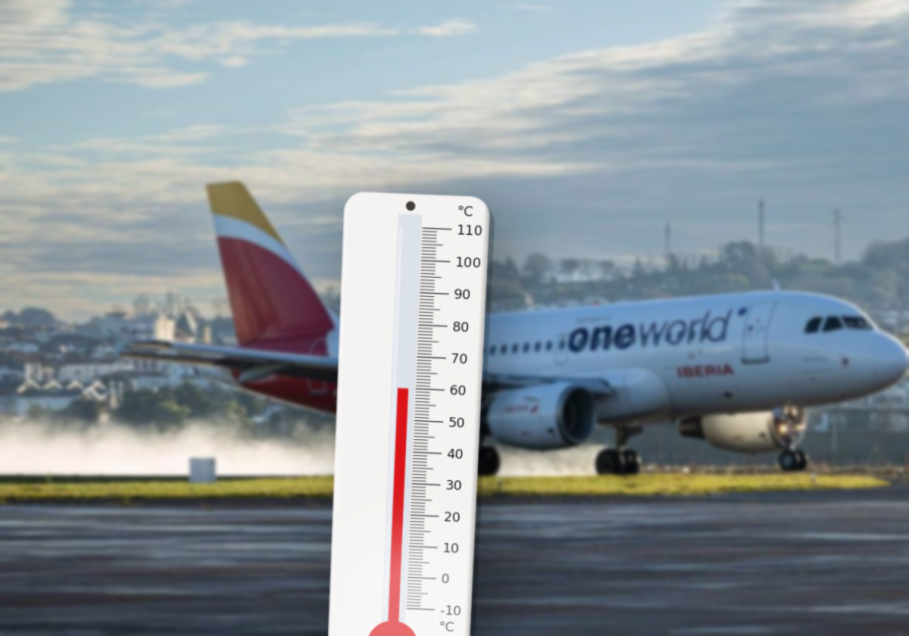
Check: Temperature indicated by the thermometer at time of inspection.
60 °C
